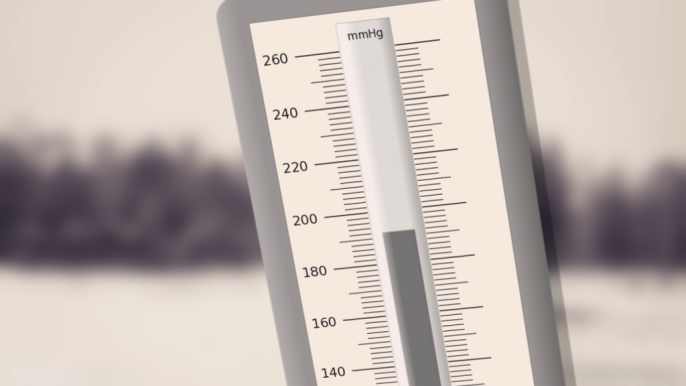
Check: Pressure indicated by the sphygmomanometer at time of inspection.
192 mmHg
